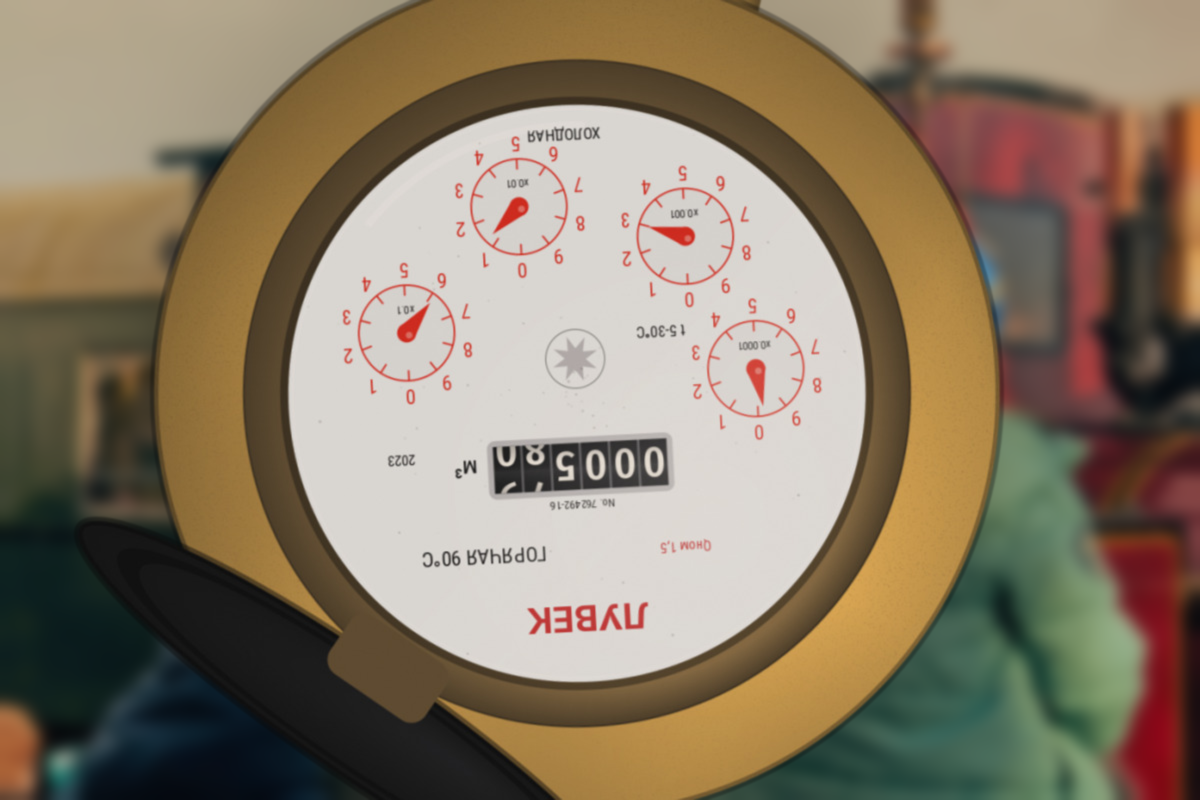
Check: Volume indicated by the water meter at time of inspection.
579.6129 m³
